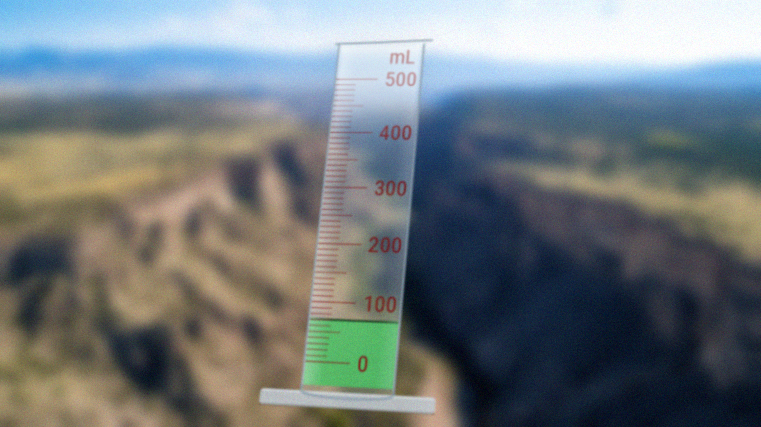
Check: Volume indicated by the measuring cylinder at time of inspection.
70 mL
